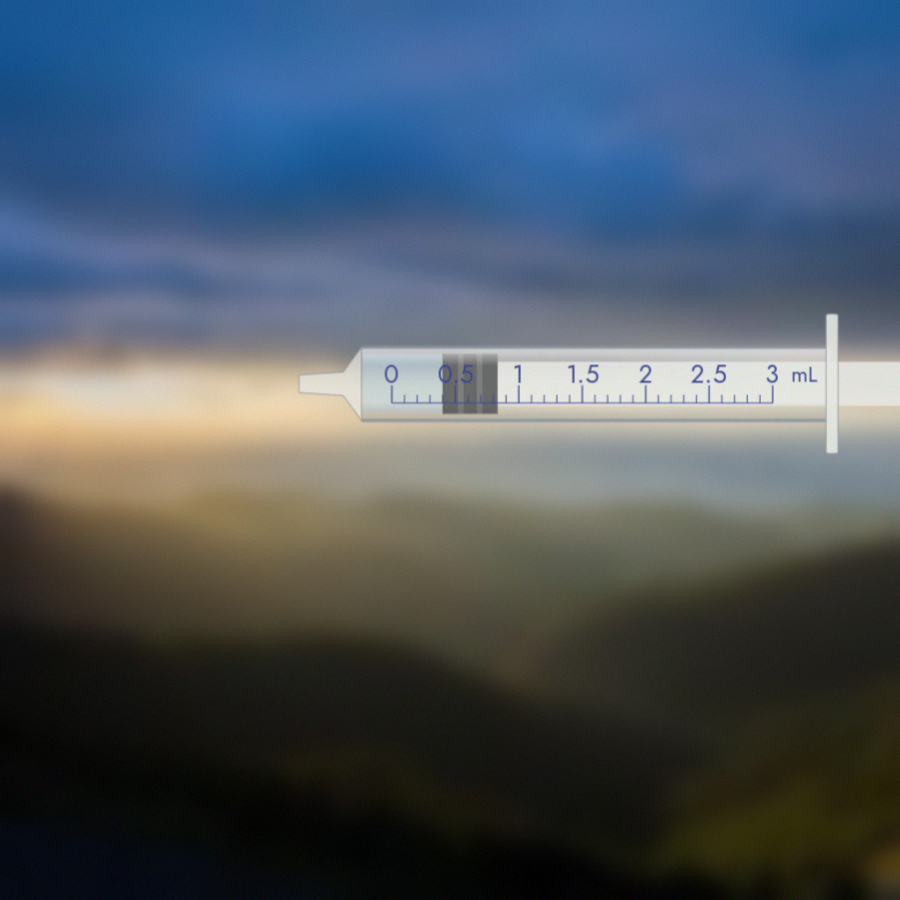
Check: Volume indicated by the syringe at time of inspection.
0.4 mL
